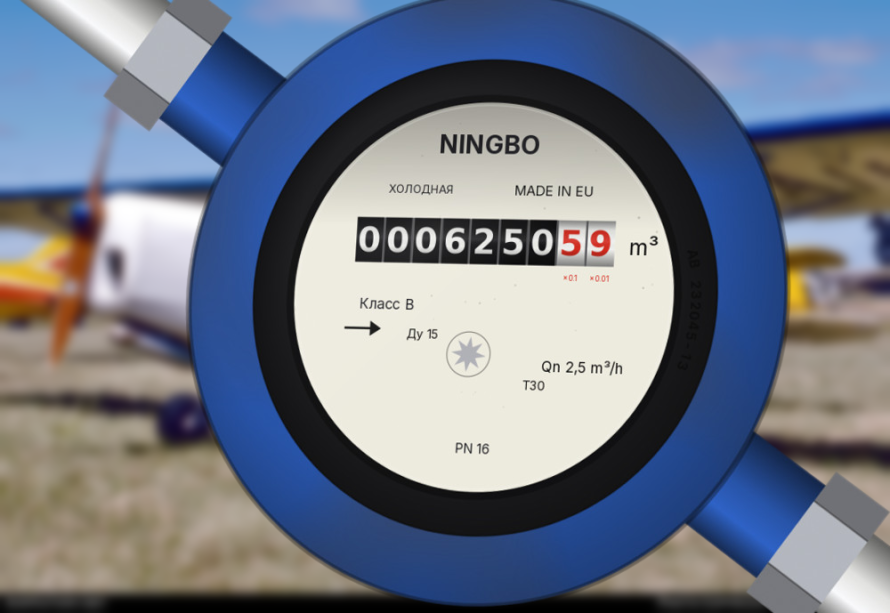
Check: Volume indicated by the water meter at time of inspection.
6250.59 m³
